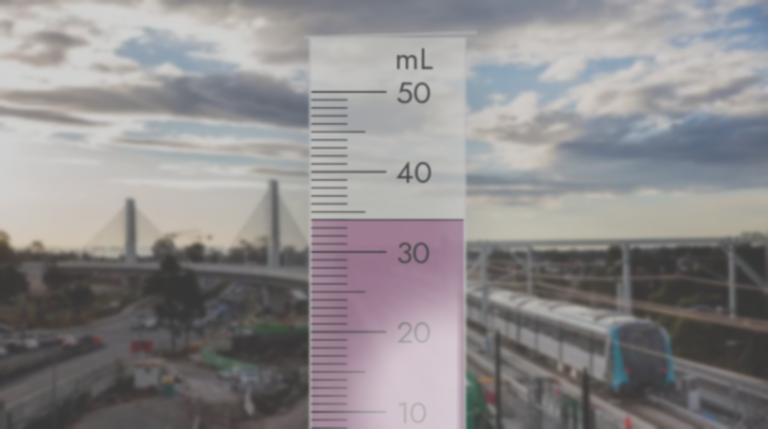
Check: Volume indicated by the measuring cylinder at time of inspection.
34 mL
